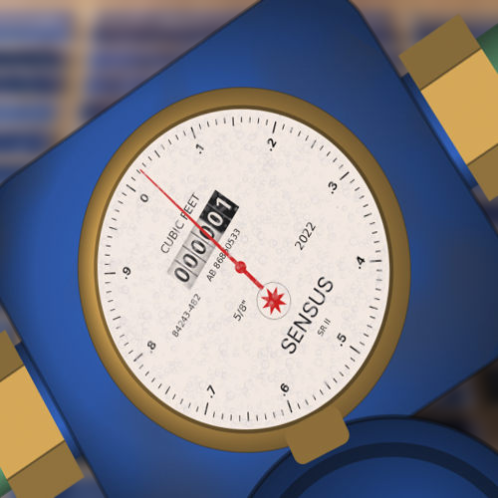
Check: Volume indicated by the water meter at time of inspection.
1.02 ft³
